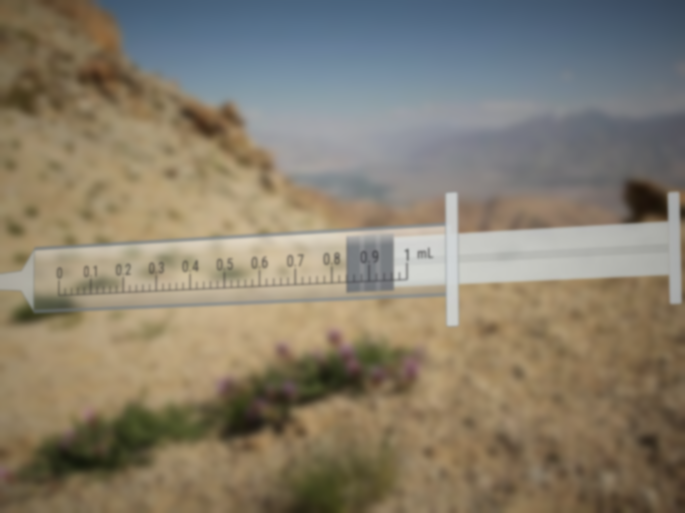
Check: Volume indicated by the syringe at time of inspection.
0.84 mL
